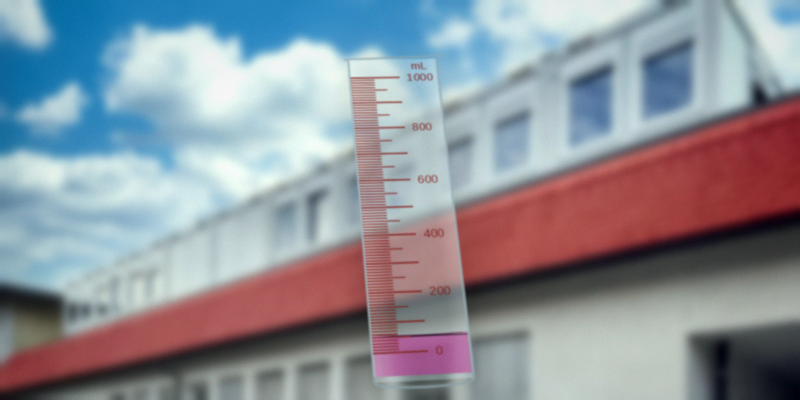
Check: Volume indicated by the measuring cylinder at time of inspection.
50 mL
